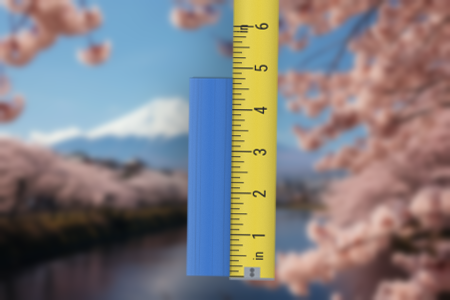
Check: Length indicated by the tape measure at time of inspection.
4.75 in
